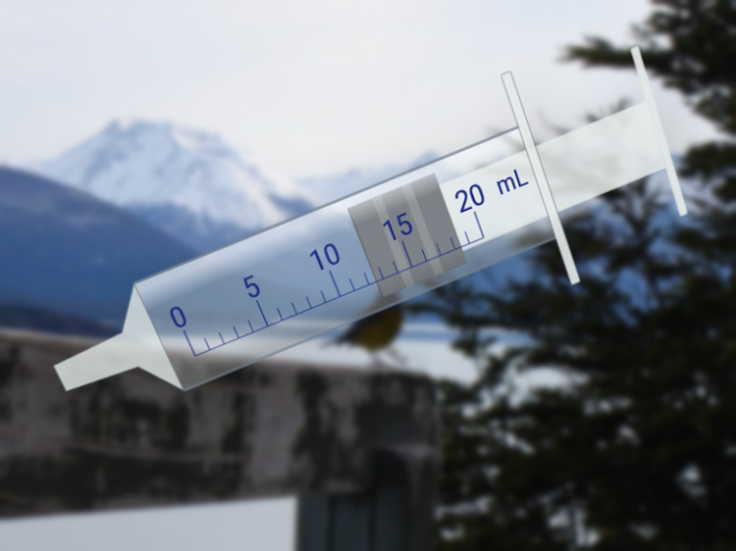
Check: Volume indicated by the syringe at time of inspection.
12.5 mL
